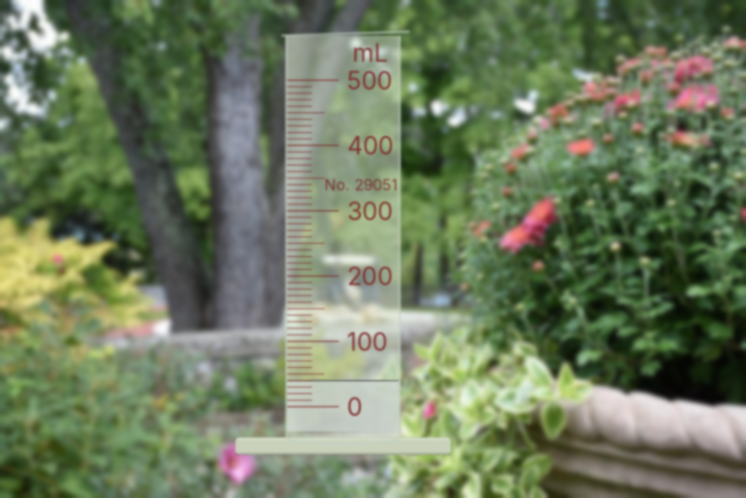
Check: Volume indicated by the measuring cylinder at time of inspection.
40 mL
